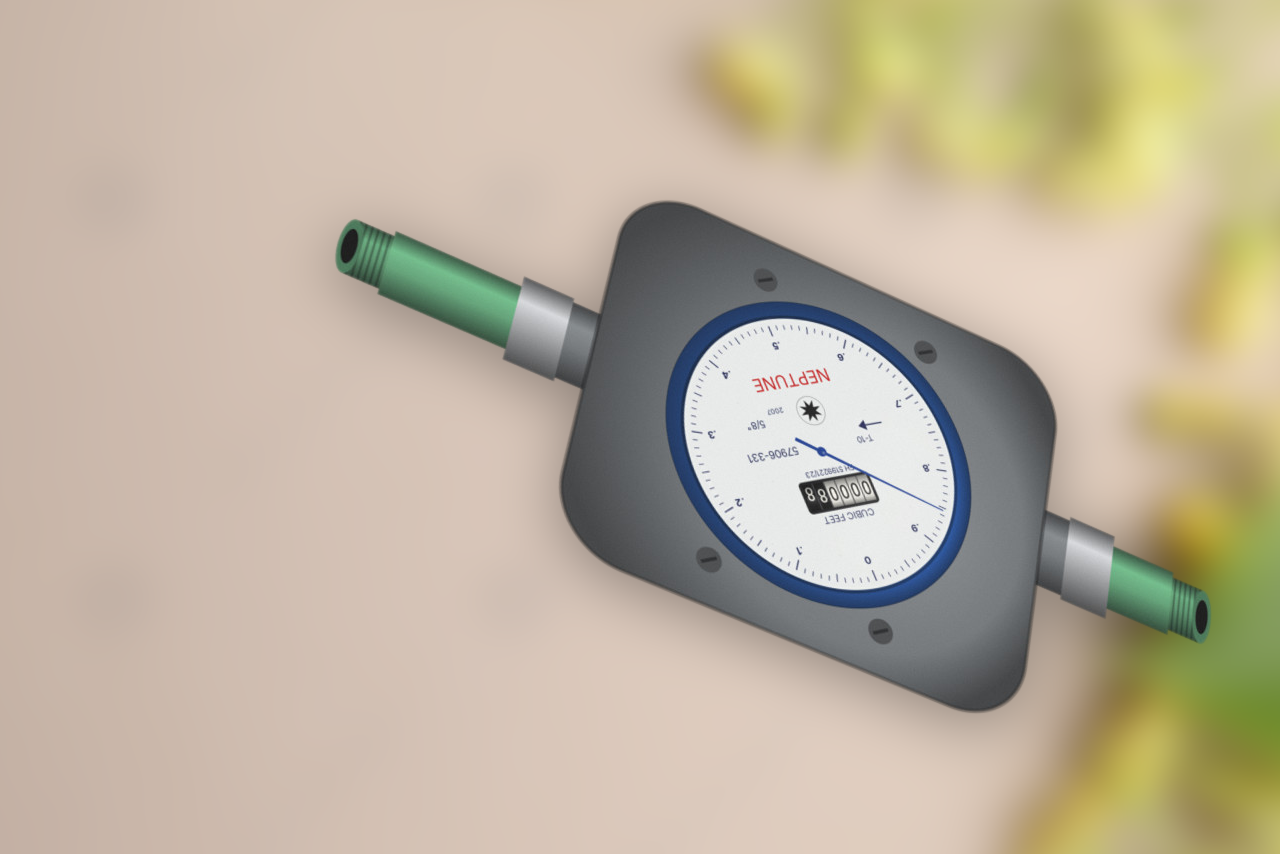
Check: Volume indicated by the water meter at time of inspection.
87.85 ft³
